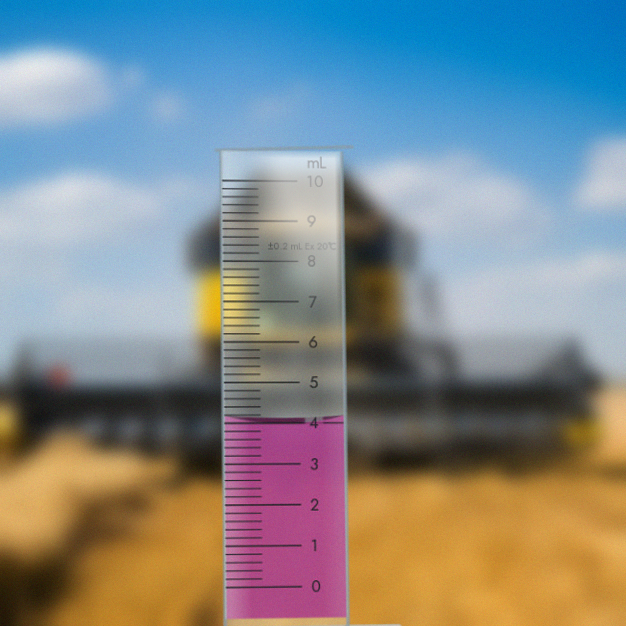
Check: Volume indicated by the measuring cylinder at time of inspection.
4 mL
